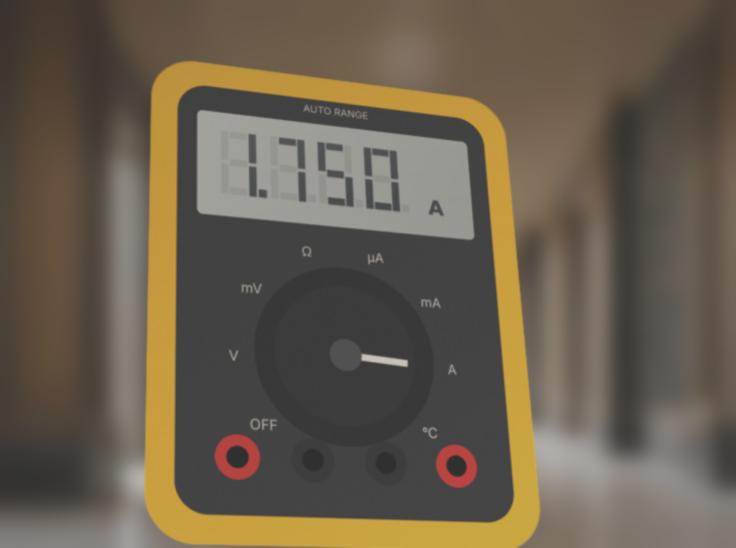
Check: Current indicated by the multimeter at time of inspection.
1.750 A
